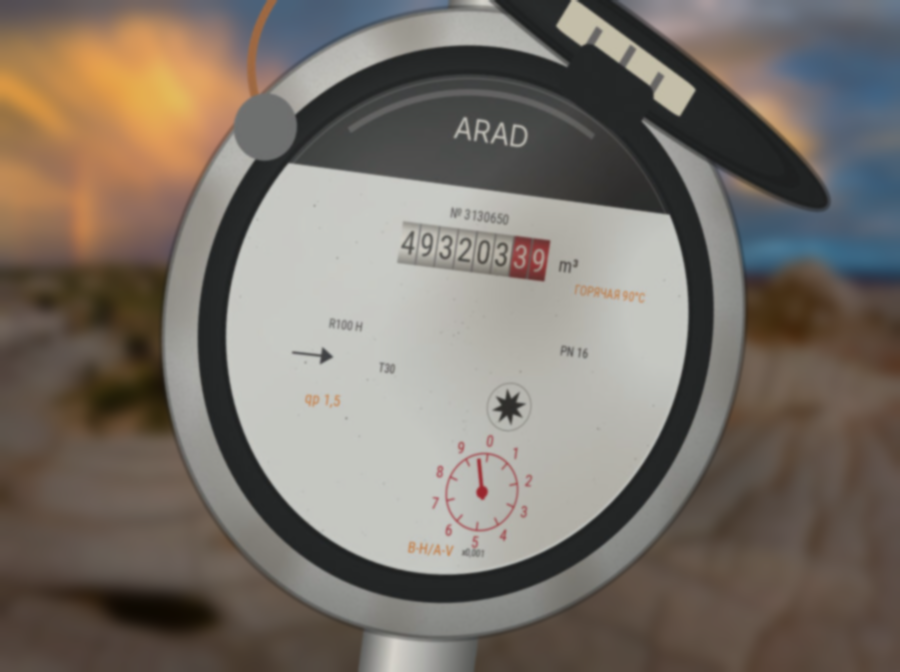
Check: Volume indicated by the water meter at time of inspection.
493203.389 m³
